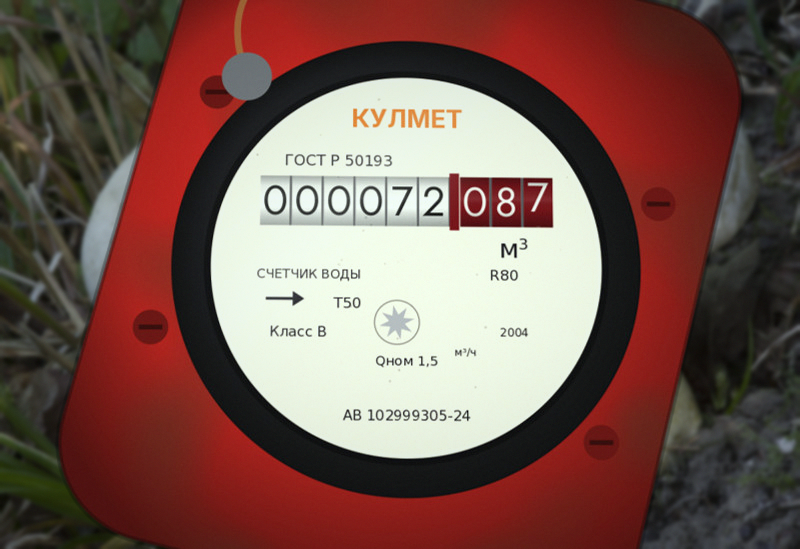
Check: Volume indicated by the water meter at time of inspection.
72.087 m³
